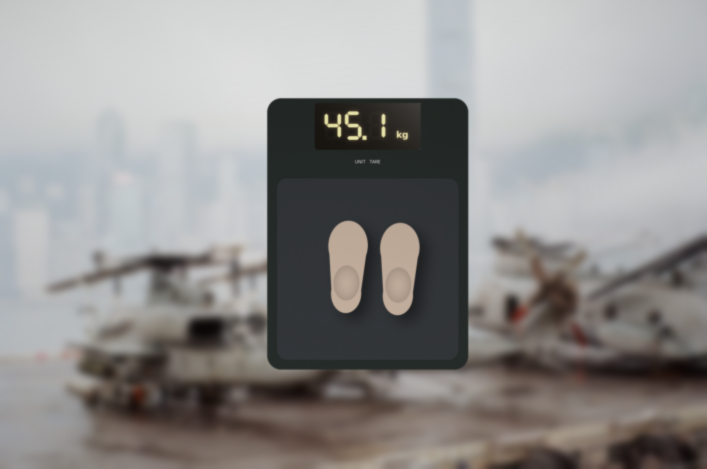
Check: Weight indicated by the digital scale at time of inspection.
45.1 kg
